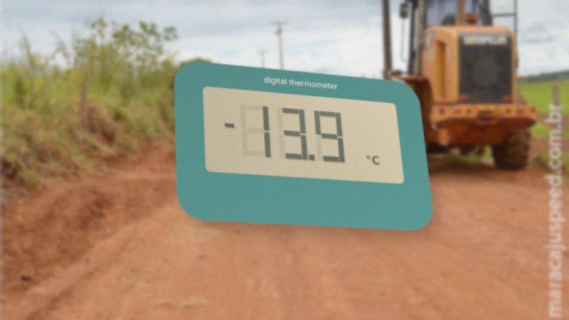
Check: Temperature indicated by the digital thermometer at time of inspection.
-13.9 °C
